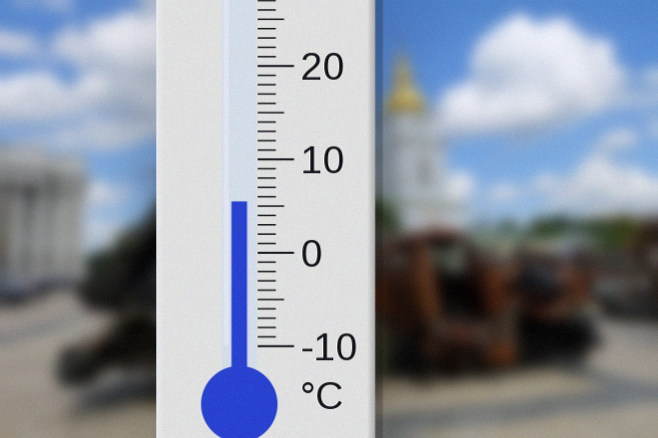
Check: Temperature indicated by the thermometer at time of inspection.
5.5 °C
